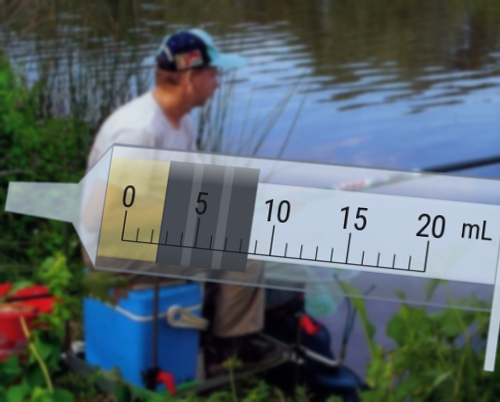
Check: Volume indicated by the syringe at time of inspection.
2.5 mL
